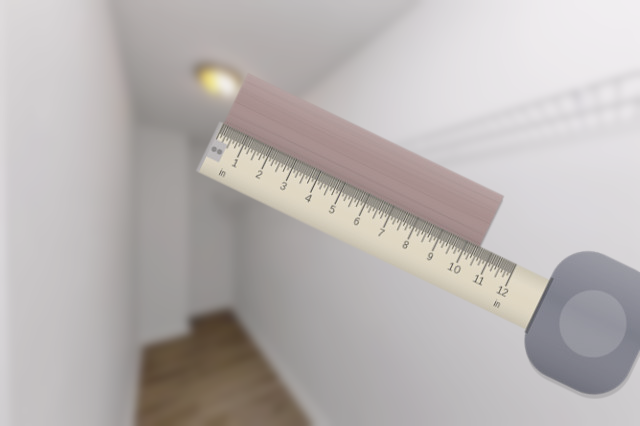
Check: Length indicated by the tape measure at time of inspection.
10.5 in
